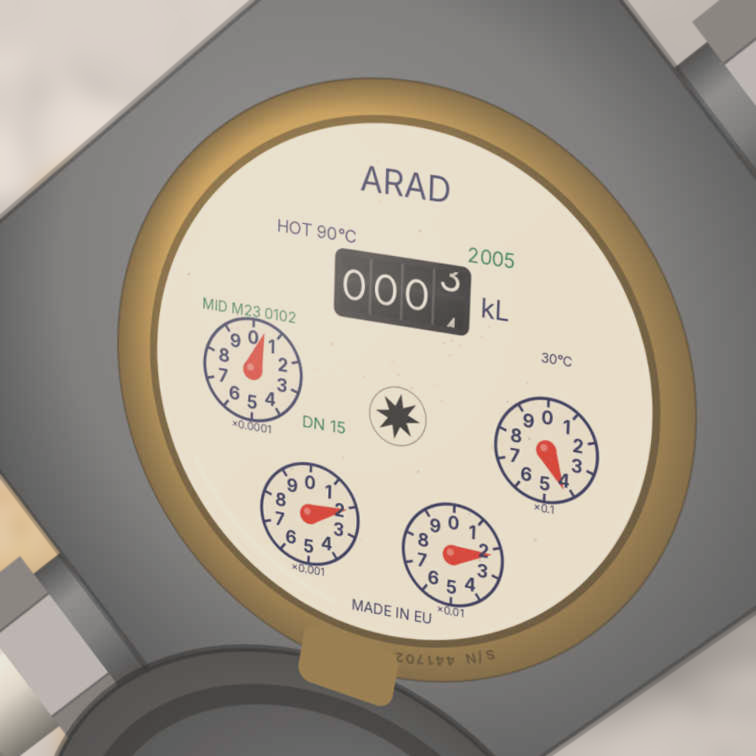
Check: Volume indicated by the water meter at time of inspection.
3.4220 kL
